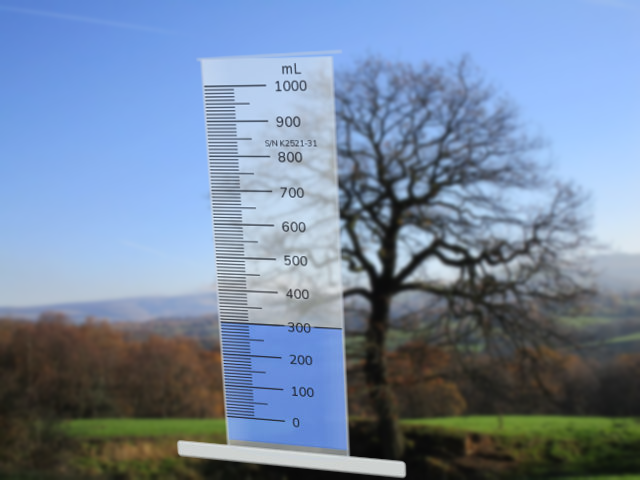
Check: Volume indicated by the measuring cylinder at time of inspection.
300 mL
